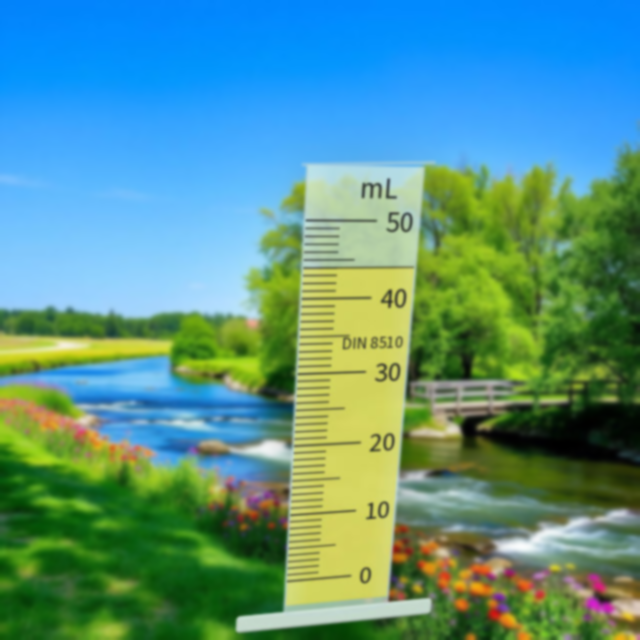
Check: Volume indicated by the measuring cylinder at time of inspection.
44 mL
